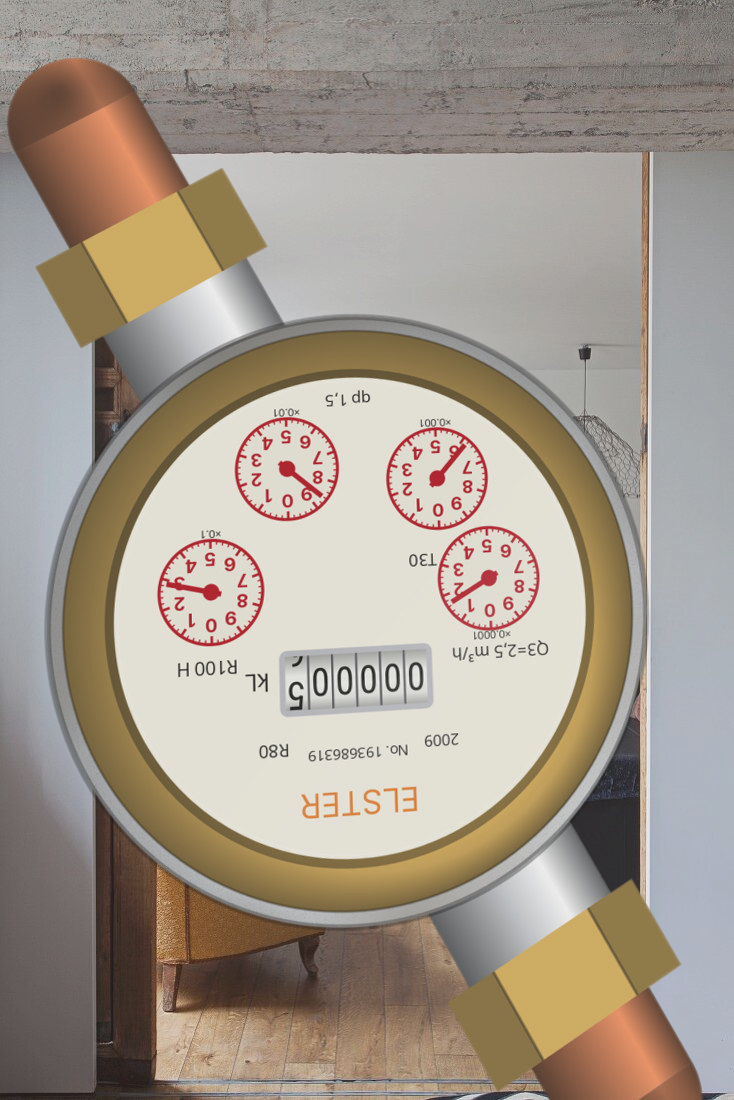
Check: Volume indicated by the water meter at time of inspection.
5.2861 kL
